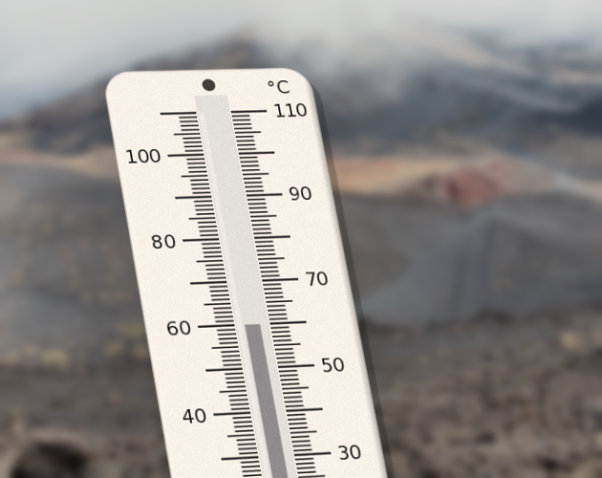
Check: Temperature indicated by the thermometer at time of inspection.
60 °C
